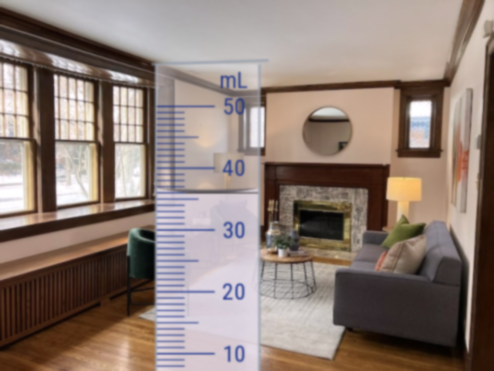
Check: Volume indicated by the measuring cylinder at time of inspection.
36 mL
